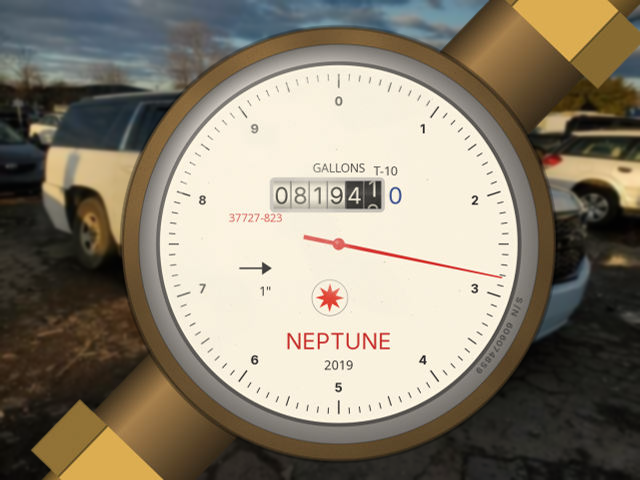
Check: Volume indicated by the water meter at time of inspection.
819412.8 gal
